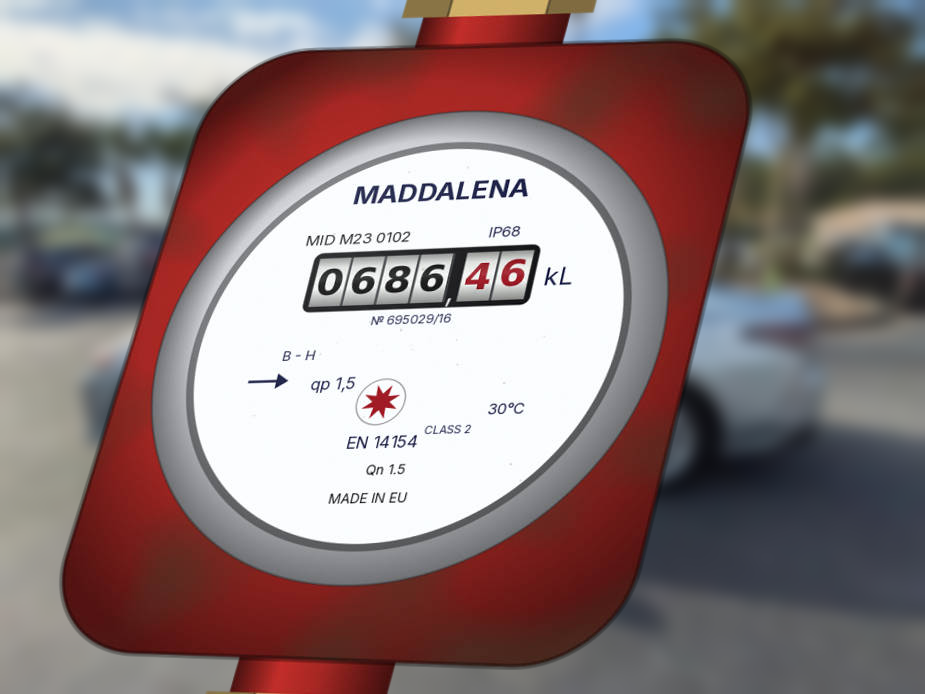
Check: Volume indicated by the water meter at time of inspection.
686.46 kL
